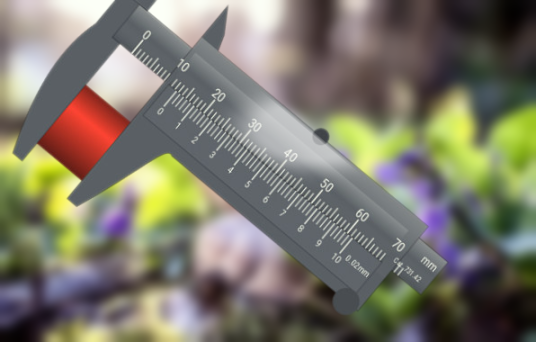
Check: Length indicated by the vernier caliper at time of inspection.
12.5 mm
